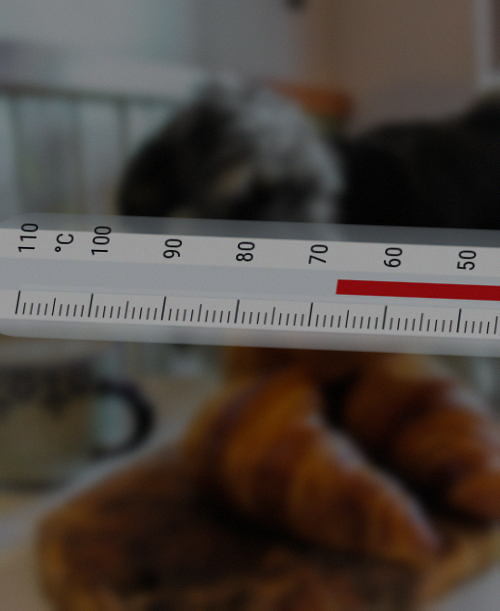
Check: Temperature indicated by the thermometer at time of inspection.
67 °C
